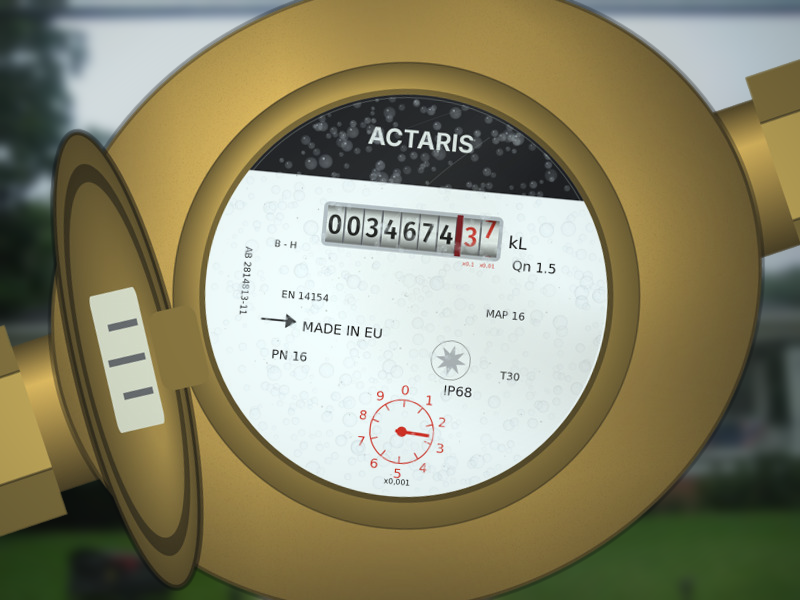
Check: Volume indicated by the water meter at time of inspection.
34674.372 kL
